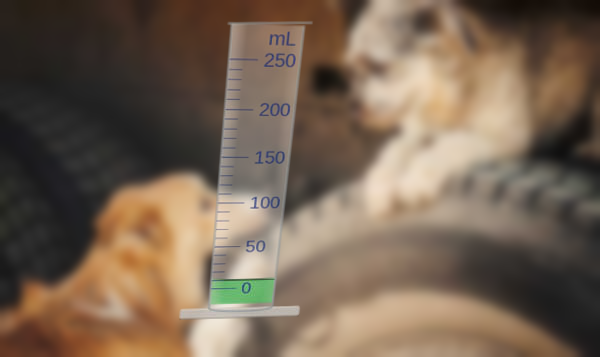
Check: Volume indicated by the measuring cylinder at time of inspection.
10 mL
